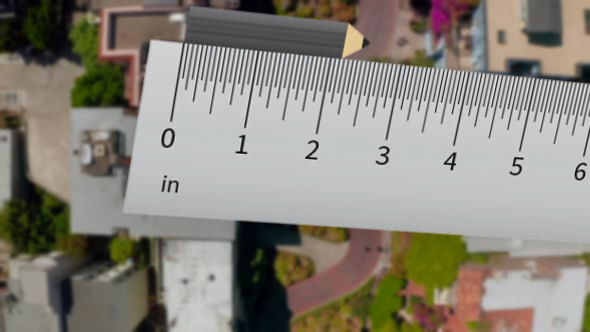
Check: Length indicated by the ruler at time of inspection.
2.5 in
